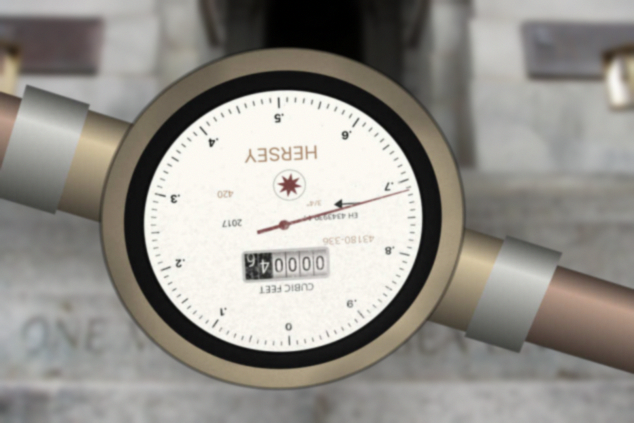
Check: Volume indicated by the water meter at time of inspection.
45.71 ft³
